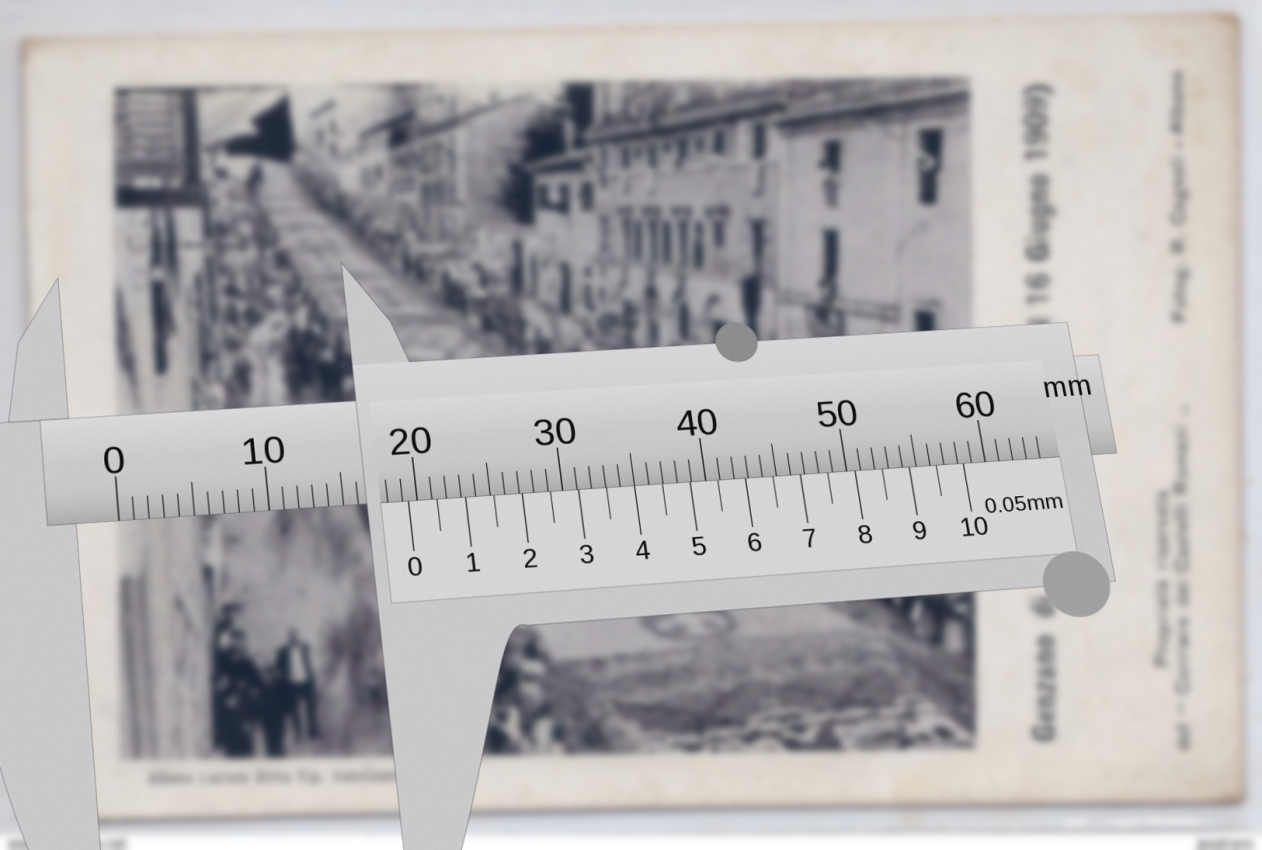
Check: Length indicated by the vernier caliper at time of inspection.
19.4 mm
